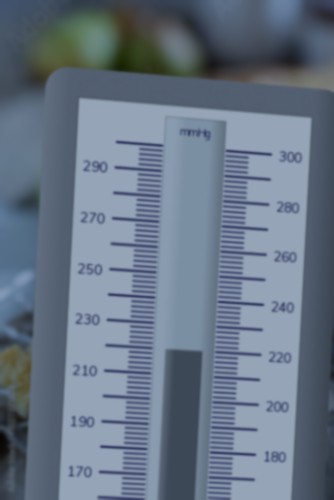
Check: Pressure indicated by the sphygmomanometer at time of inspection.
220 mmHg
